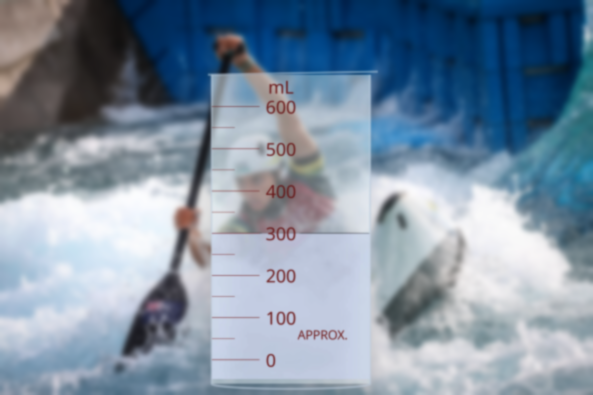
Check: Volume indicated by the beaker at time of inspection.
300 mL
